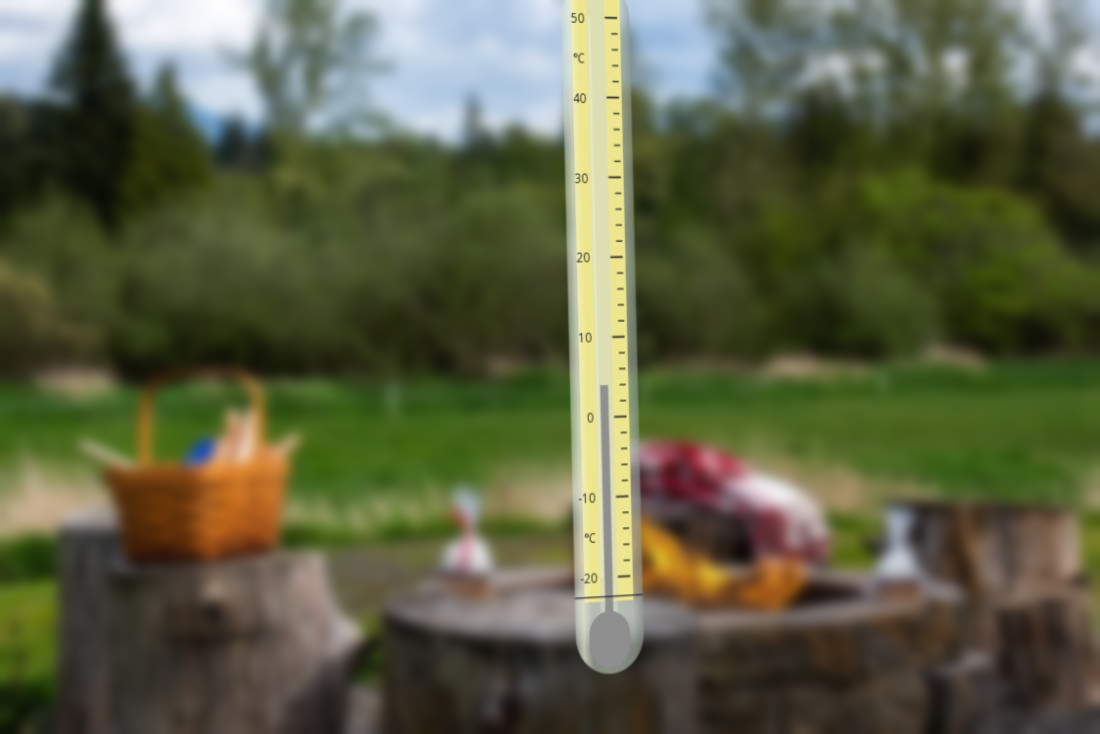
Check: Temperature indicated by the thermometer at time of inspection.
4 °C
